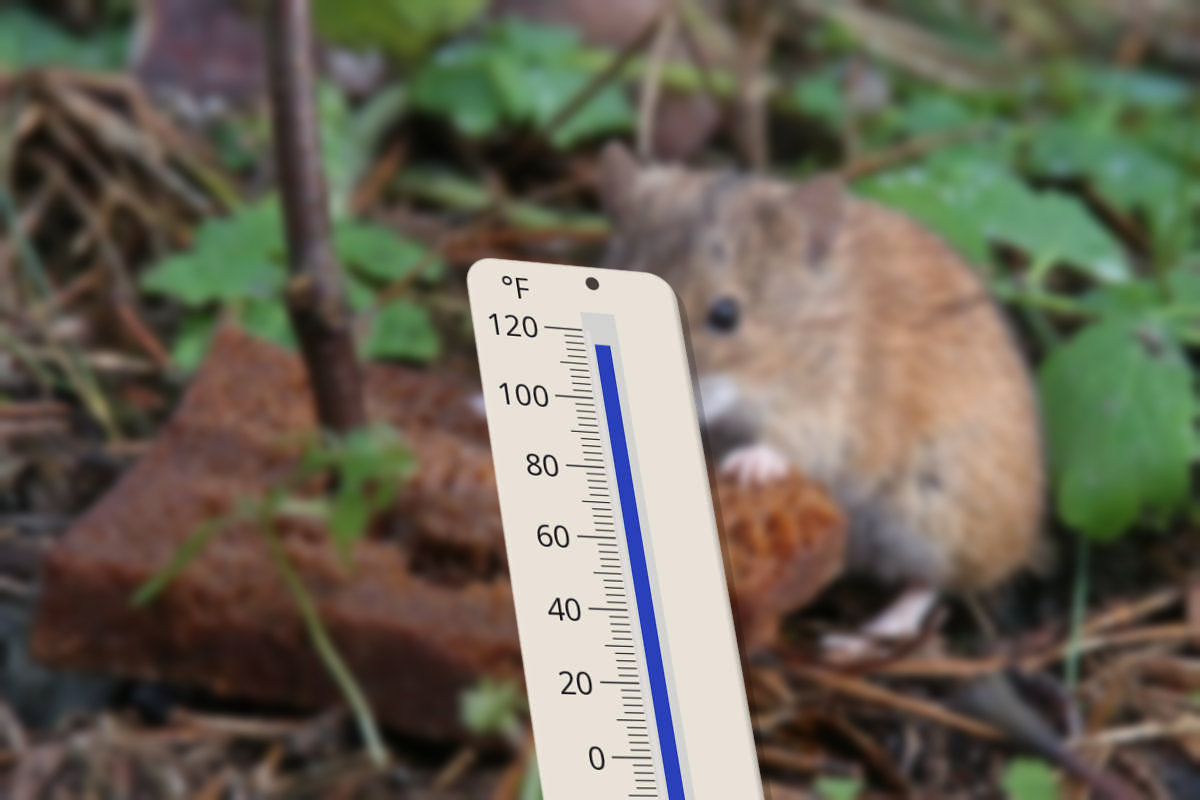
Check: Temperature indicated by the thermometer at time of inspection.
116 °F
